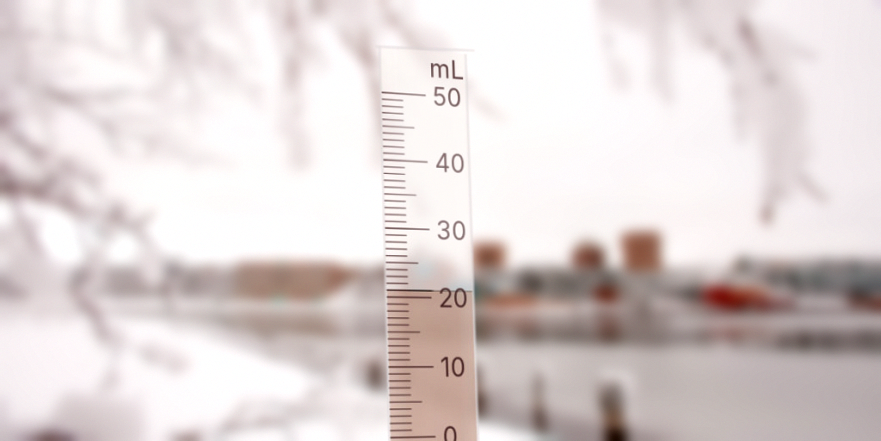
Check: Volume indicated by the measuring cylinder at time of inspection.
21 mL
